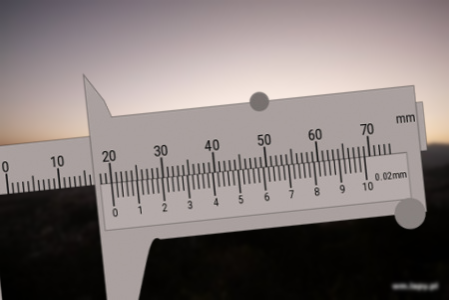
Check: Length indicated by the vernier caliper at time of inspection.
20.0 mm
